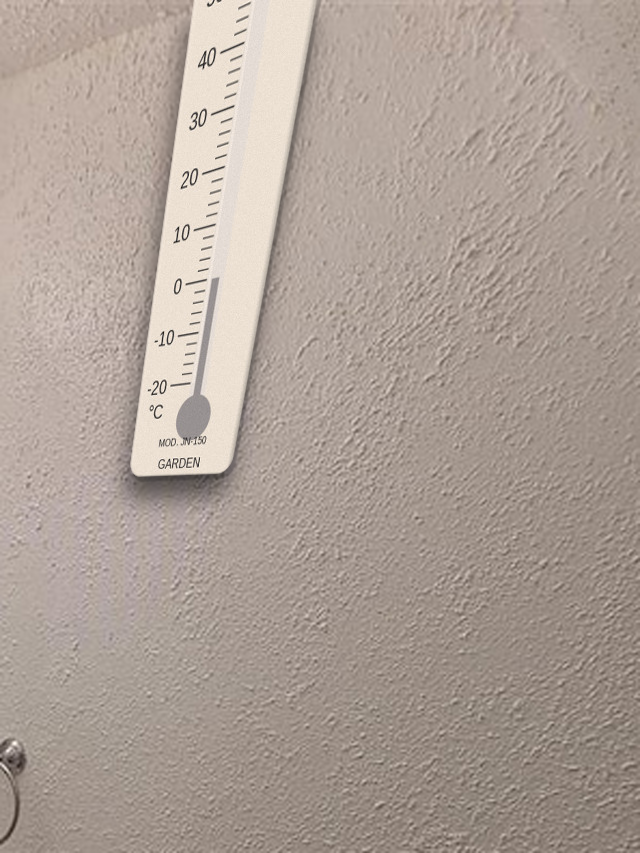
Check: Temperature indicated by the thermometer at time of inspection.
0 °C
